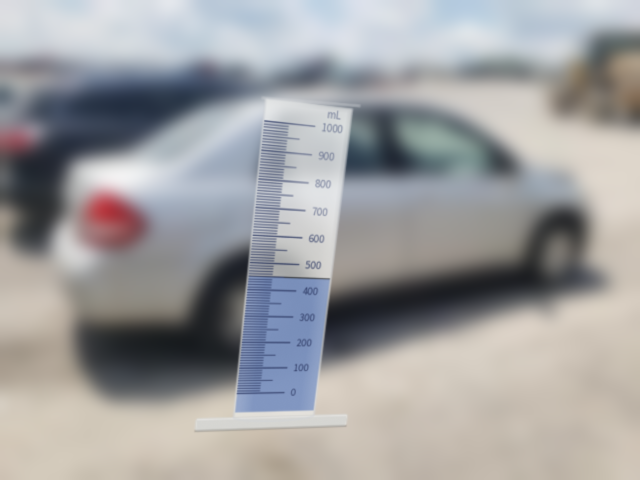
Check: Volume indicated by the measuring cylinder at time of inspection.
450 mL
